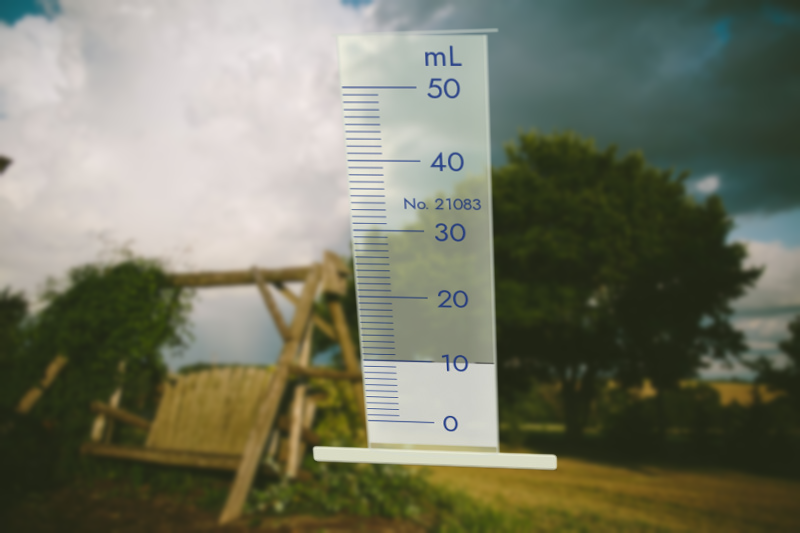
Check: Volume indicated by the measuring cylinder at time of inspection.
10 mL
